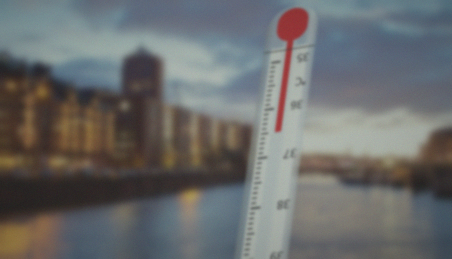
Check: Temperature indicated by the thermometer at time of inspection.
36.5 °C
